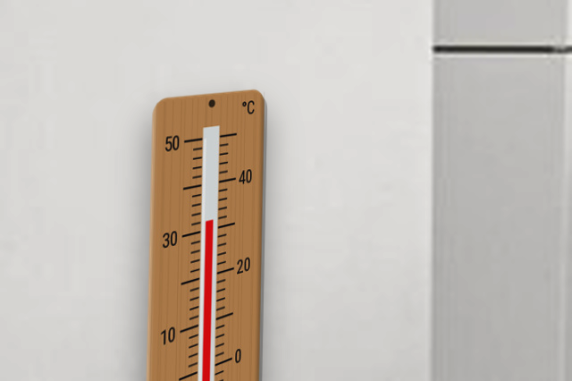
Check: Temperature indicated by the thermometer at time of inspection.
32 °C
